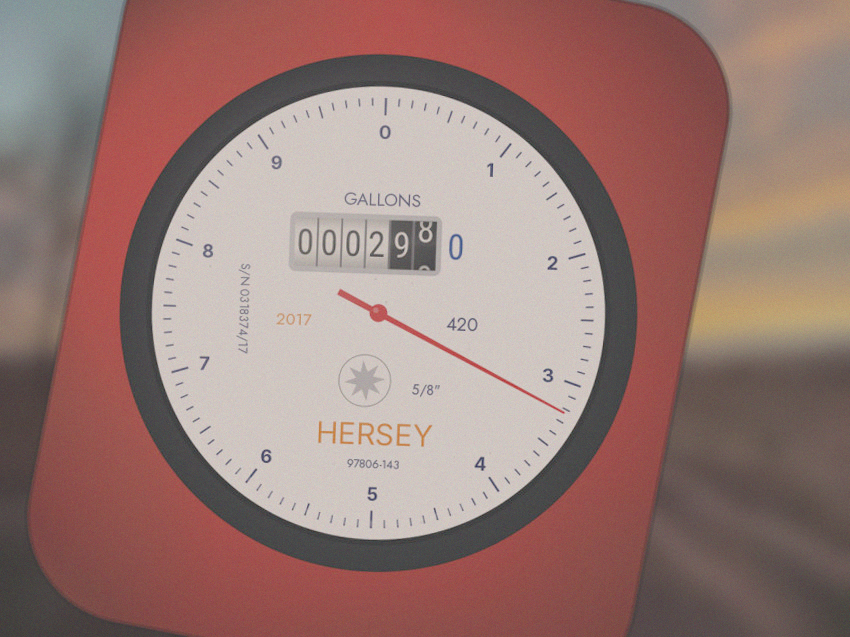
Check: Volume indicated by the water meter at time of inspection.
2983.2 gal
